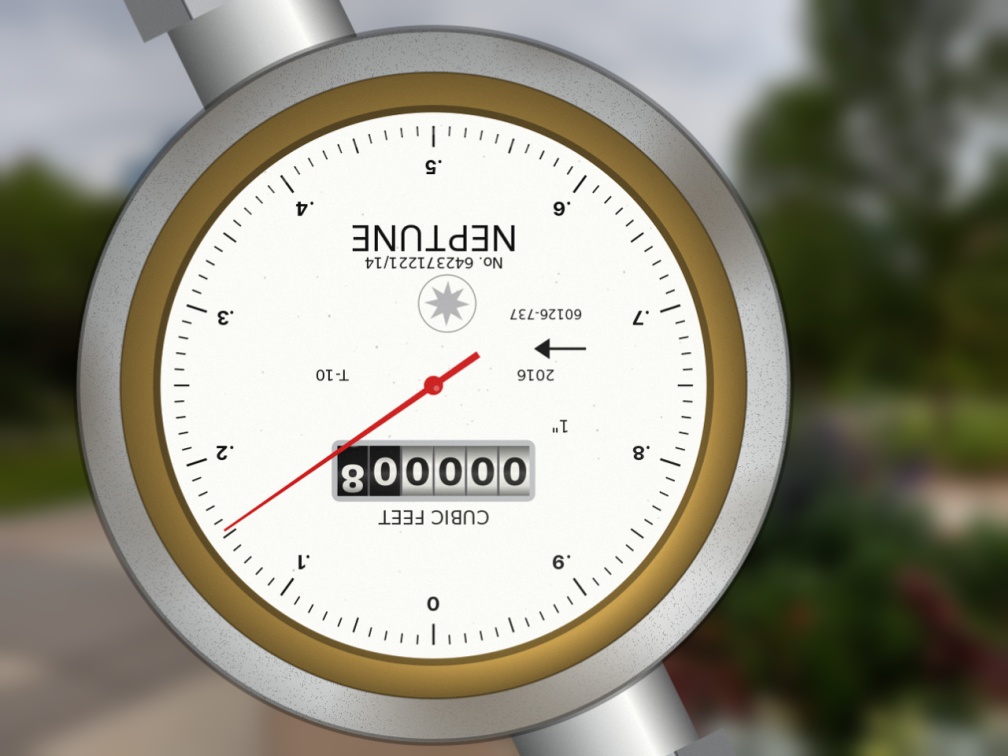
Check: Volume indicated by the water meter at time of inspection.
8.15 ft³
